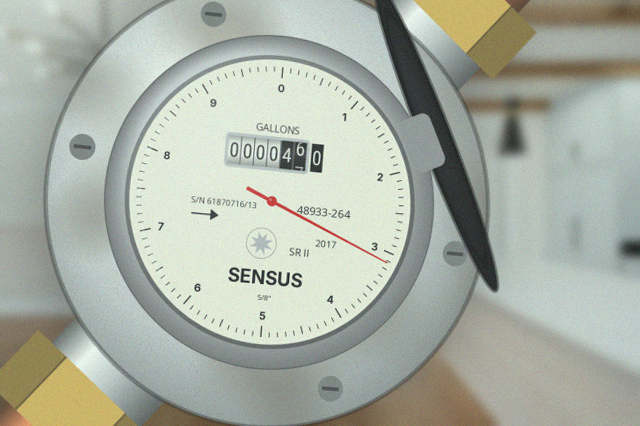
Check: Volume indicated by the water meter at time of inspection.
463.1 gal
